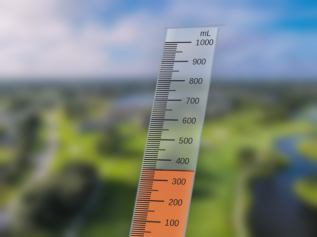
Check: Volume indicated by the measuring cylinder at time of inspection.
350 mL
